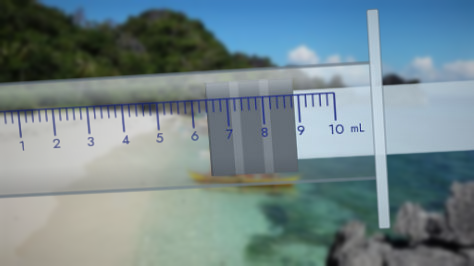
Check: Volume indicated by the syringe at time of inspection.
6.4 mL
